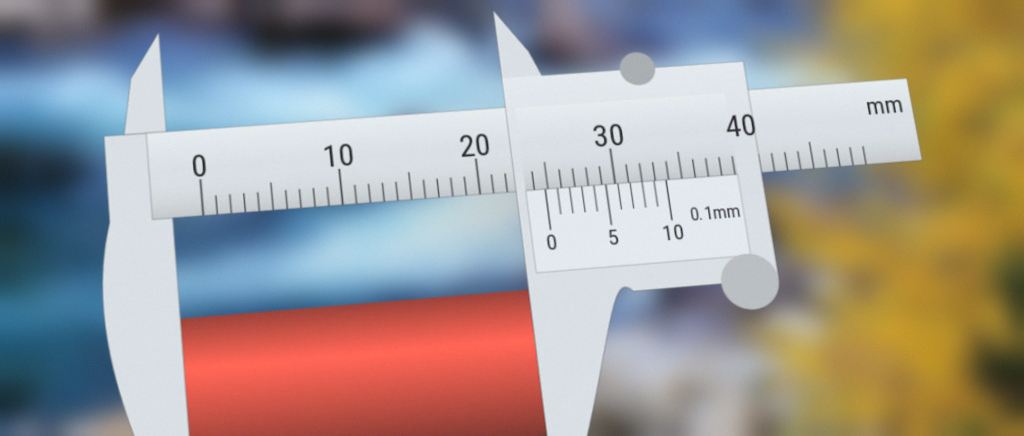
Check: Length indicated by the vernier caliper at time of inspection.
24.8 mm
